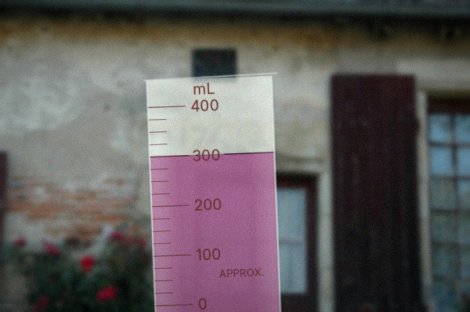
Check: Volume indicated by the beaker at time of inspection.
300 mL
